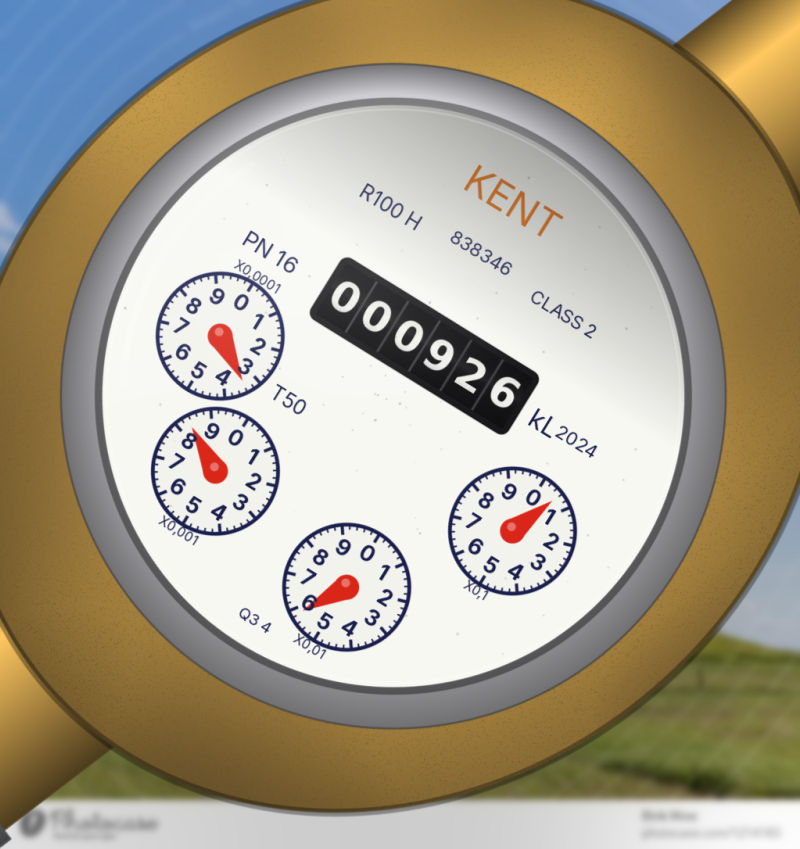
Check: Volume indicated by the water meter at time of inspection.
926.0583 kL
